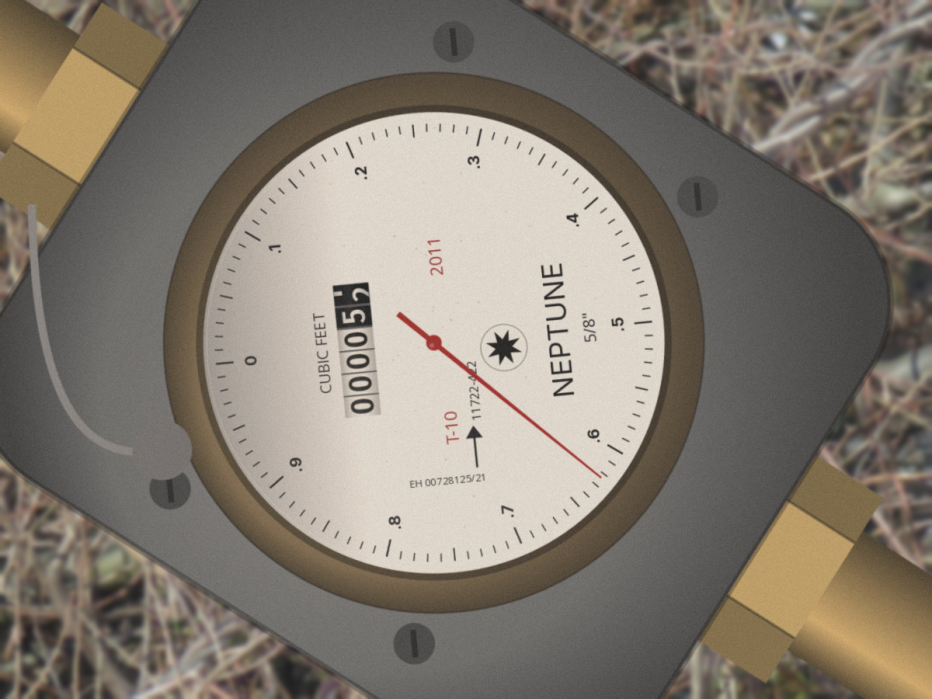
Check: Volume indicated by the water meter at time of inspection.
51.62 ft³
